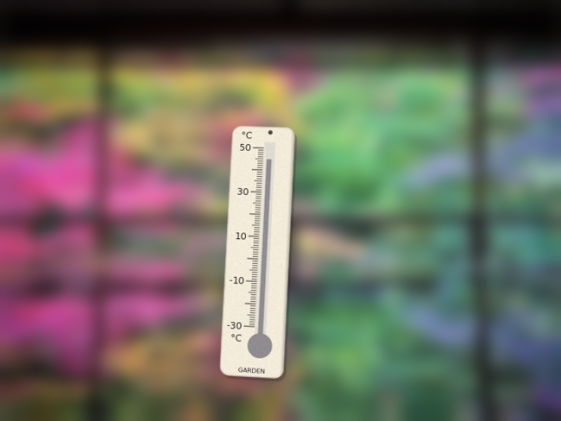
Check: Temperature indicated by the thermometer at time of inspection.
45 °C
